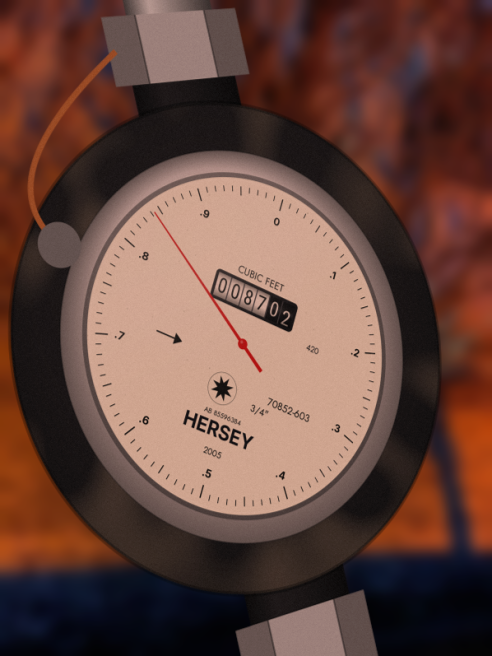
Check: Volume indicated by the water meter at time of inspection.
8701.84 ft³
